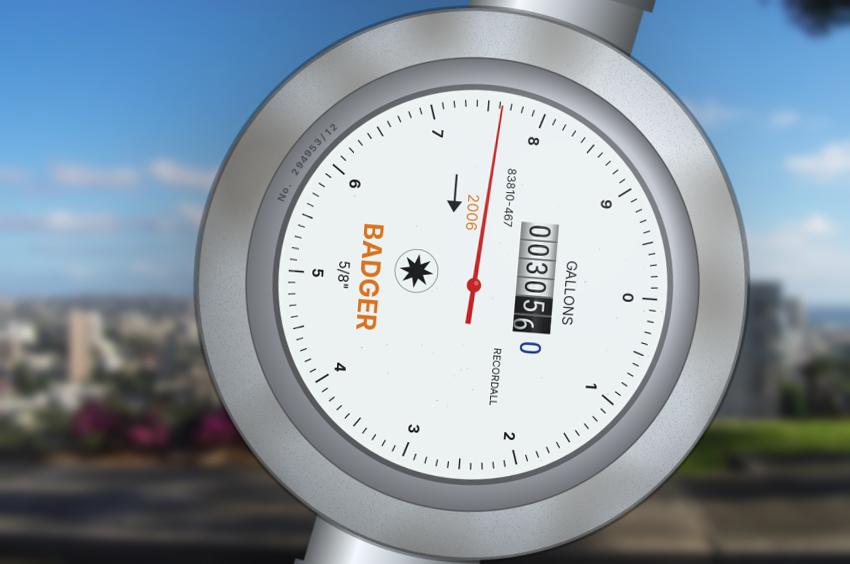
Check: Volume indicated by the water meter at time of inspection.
30557.6 gal
